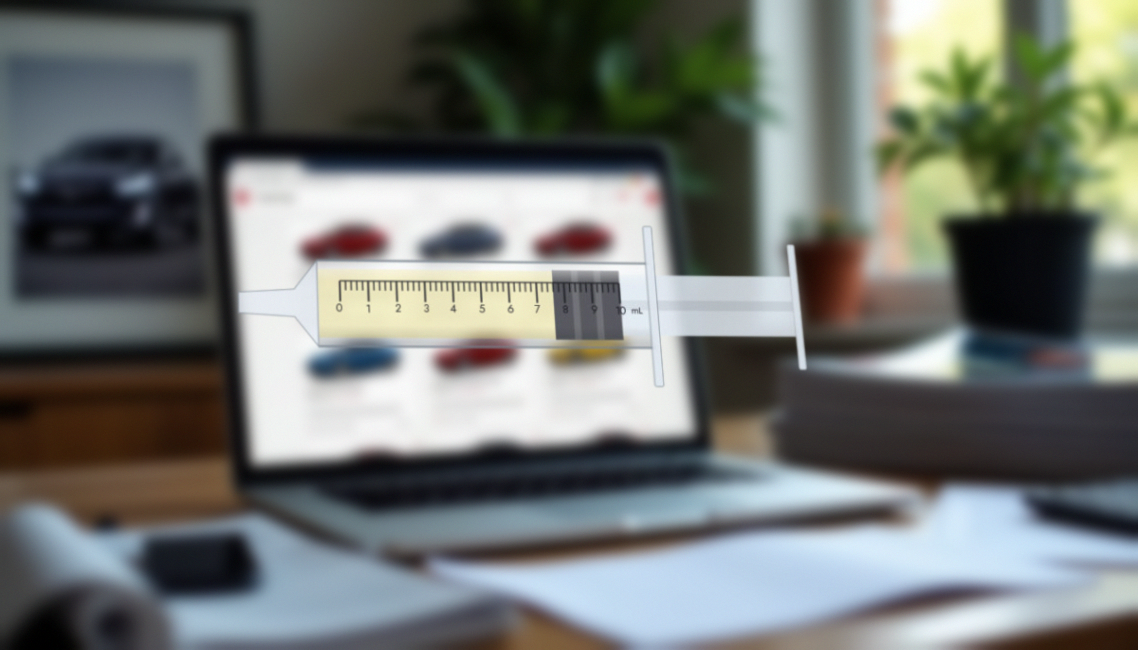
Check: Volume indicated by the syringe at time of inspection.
7.6 mL
